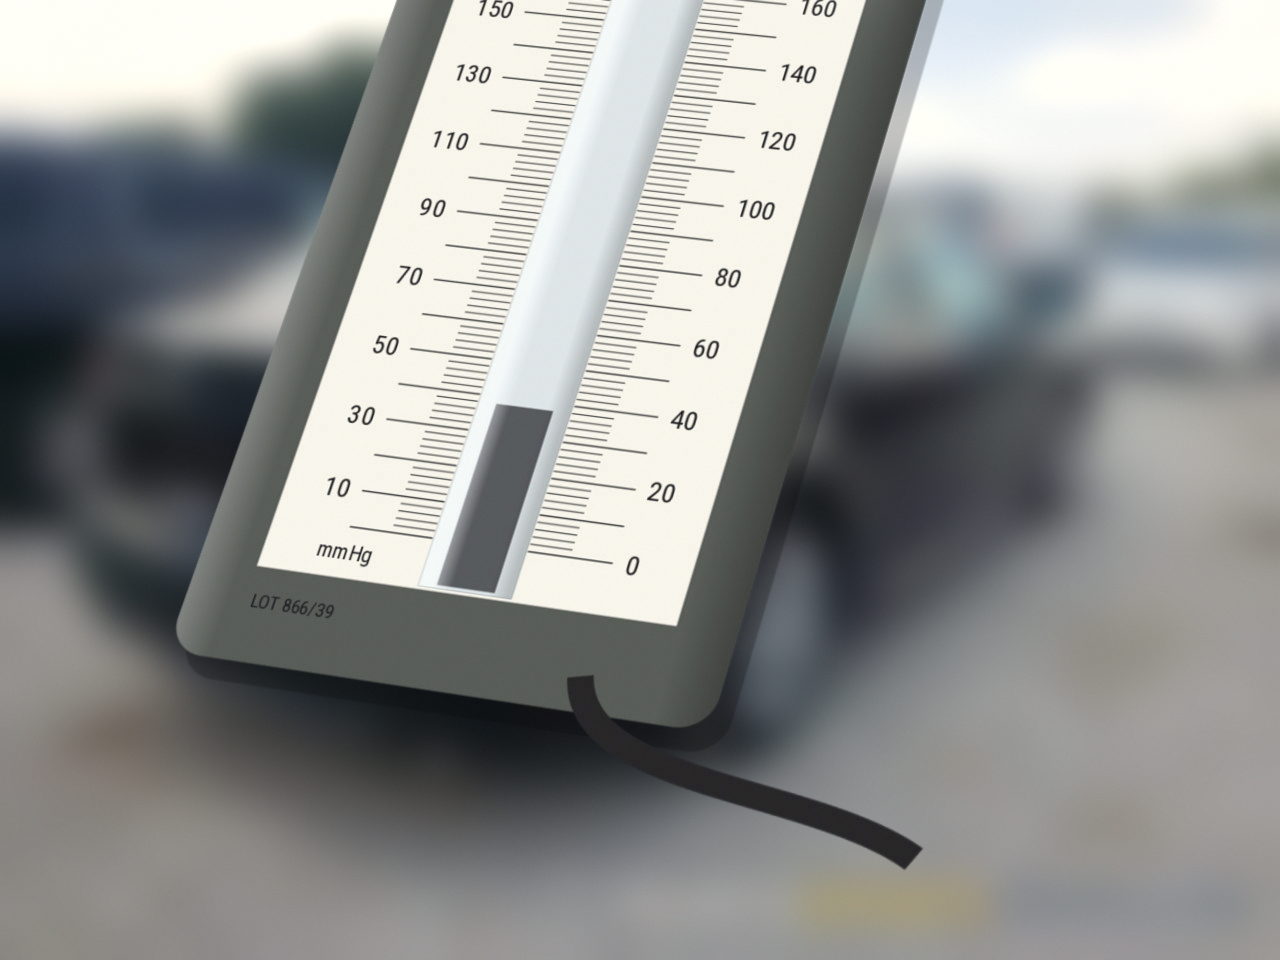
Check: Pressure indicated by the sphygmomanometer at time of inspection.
38 mmHg
